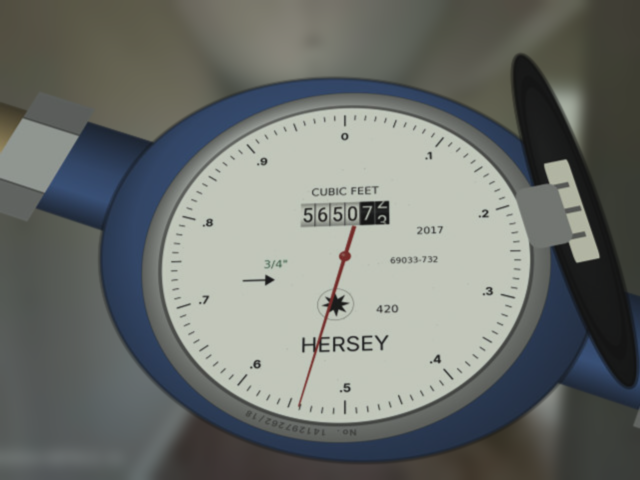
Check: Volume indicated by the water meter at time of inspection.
565072.54 ft³
